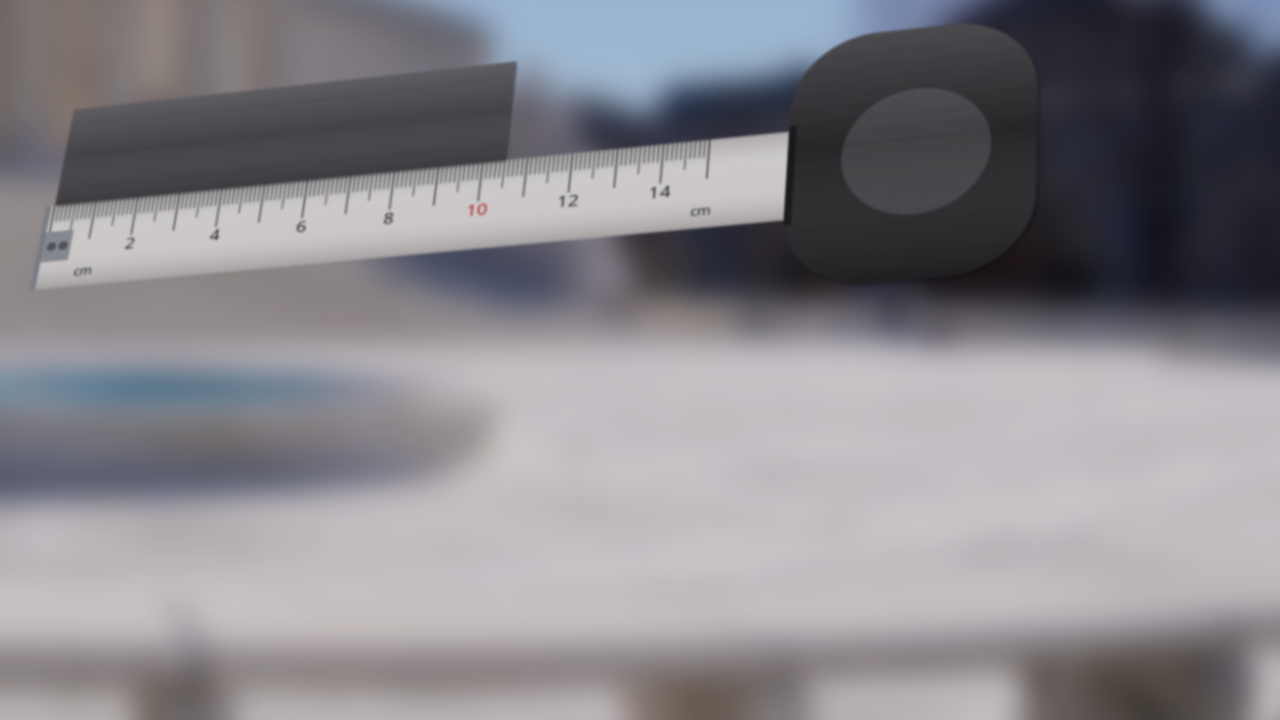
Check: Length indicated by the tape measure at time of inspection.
10.5 cm
